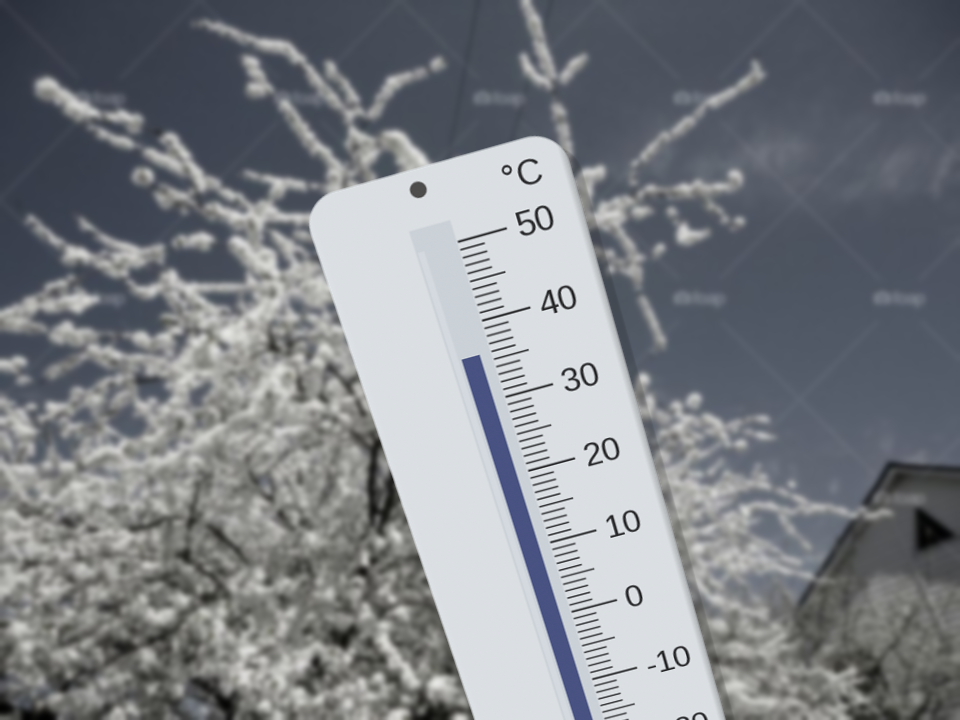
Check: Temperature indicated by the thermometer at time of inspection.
36 °C
